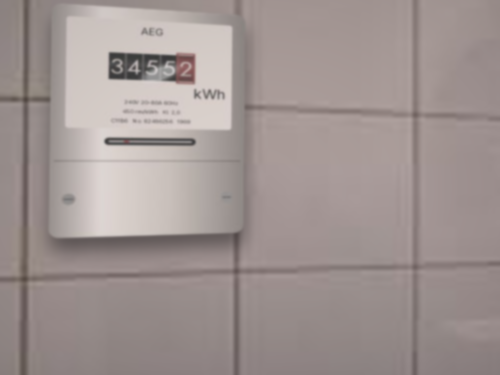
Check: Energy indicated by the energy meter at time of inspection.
3455.2 kWh
